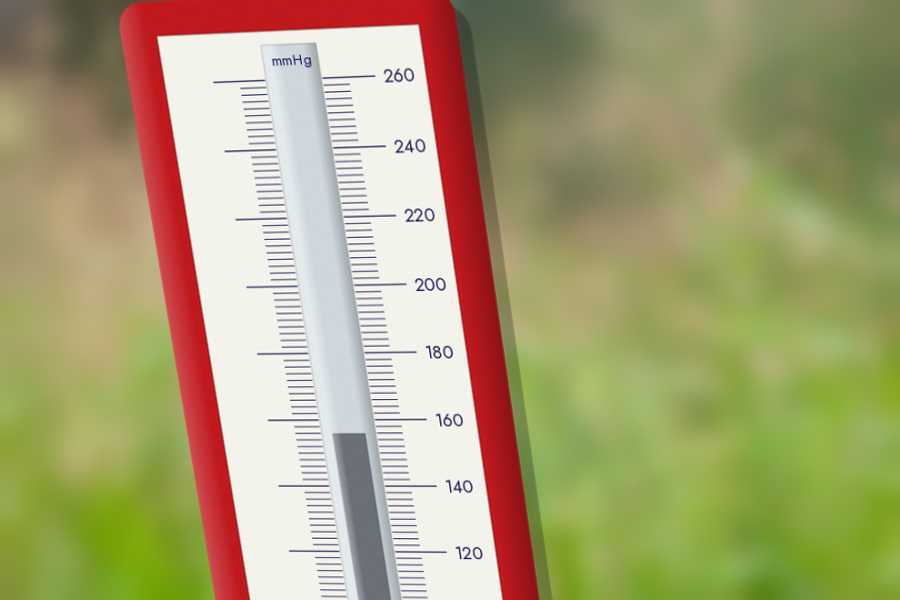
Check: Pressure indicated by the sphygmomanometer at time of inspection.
156 mmHg
